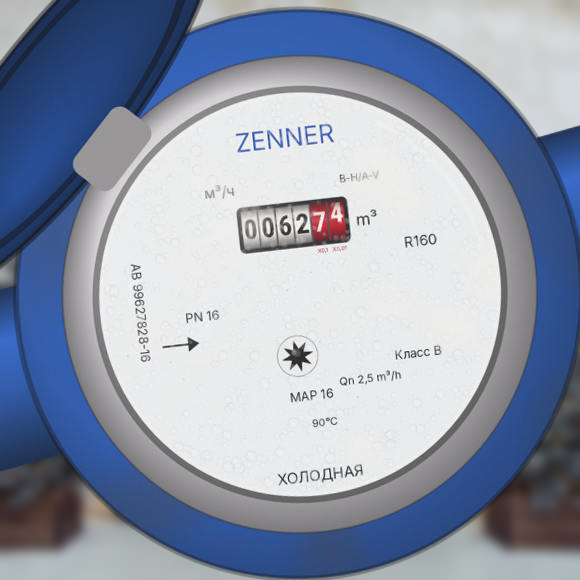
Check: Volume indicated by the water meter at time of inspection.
62.74 m³
